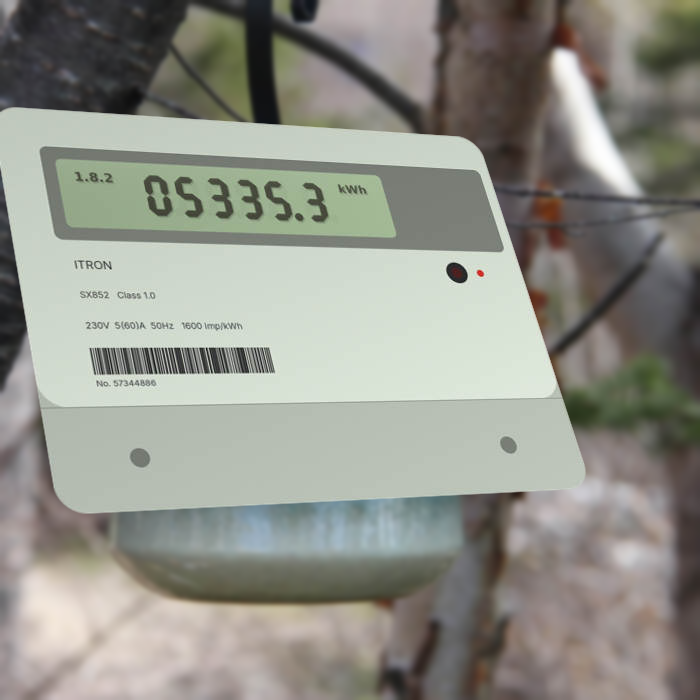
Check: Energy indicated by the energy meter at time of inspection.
5335.3 kWh
